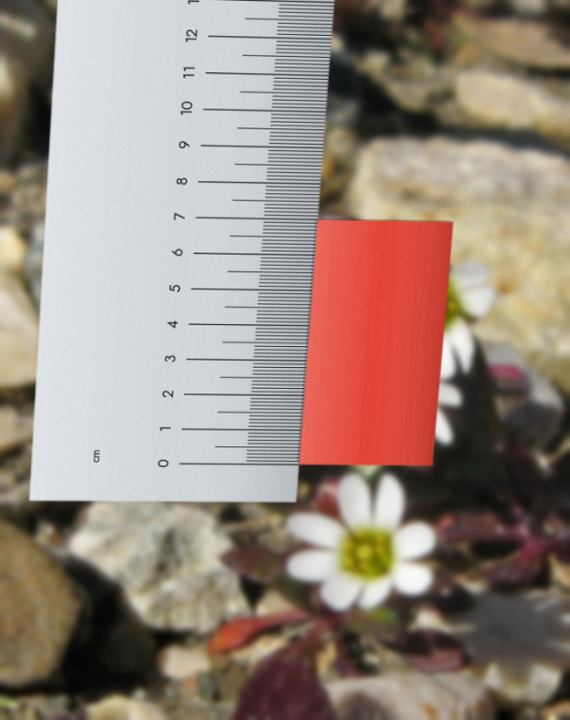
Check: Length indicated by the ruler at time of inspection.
7 cm
